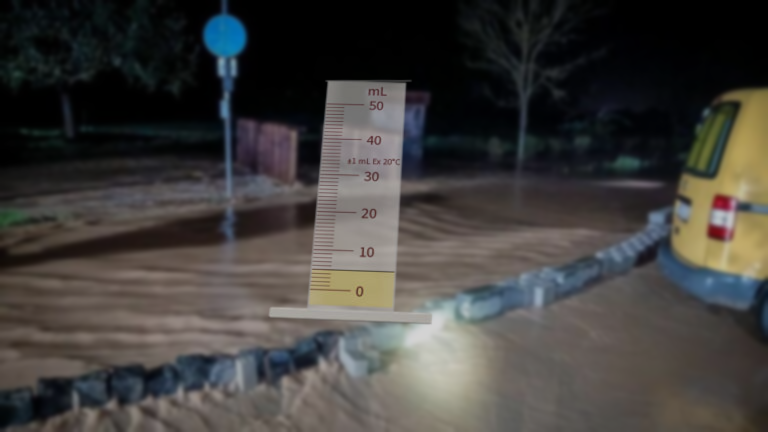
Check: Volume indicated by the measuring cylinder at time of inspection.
5 mL
